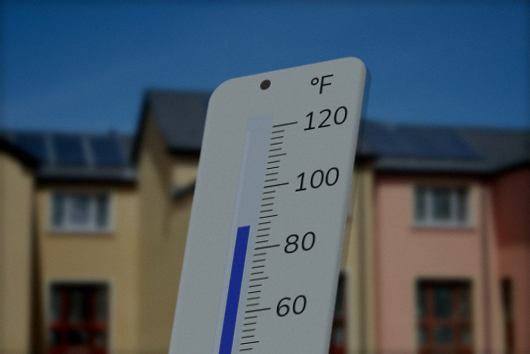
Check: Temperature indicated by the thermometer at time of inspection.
88 °F
